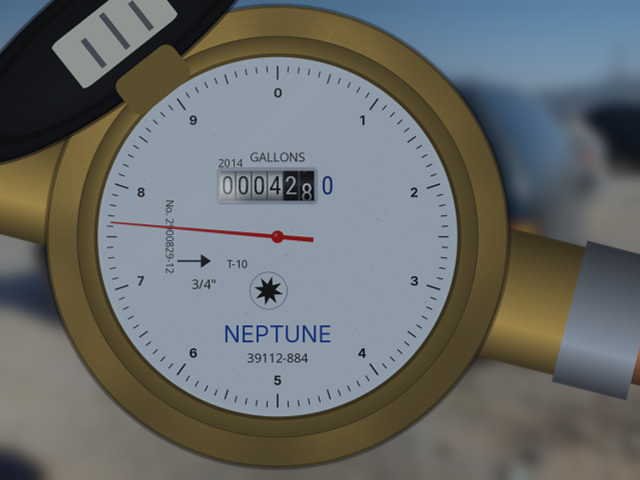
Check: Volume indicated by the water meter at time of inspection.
4277.6 gal
